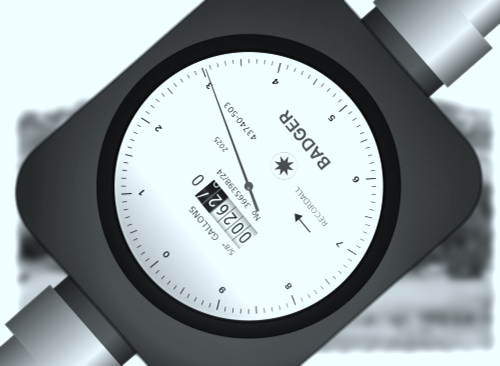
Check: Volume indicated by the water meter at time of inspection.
26273.0 gal
